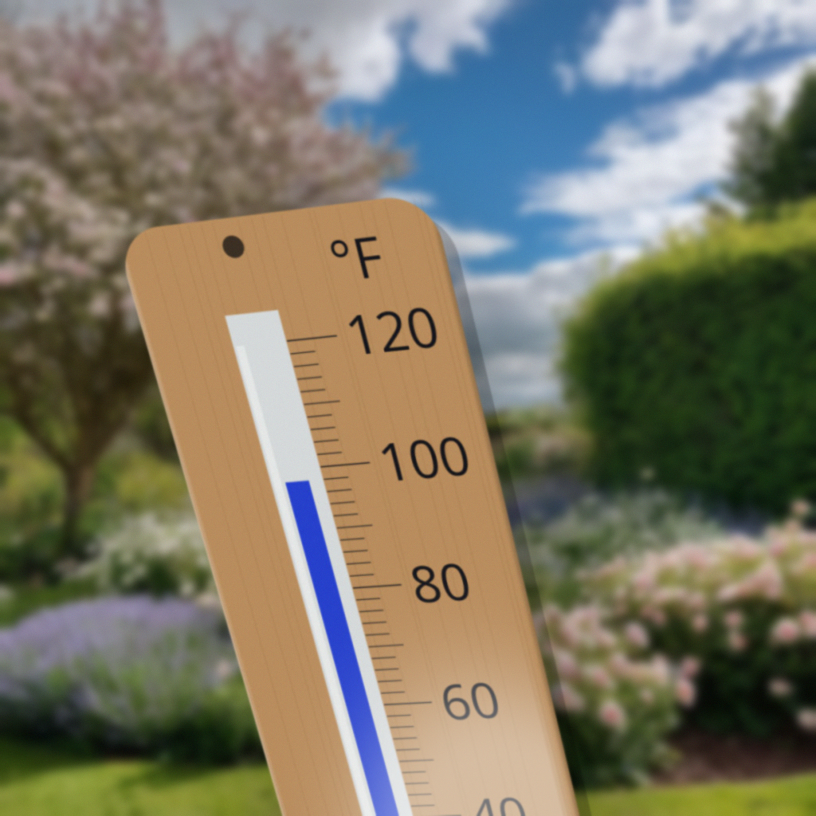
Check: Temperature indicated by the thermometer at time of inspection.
98 °F
